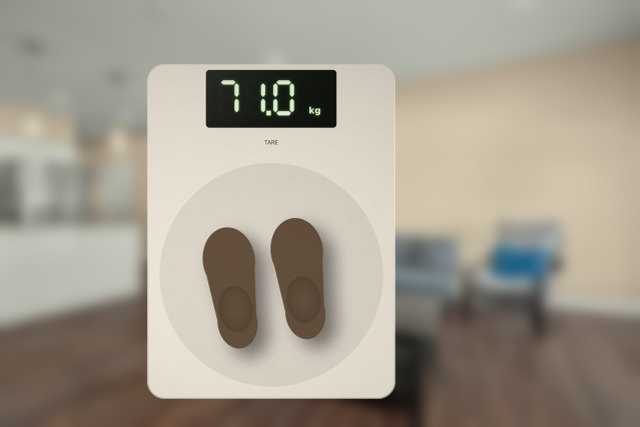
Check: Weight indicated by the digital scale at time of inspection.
71.0 kg
